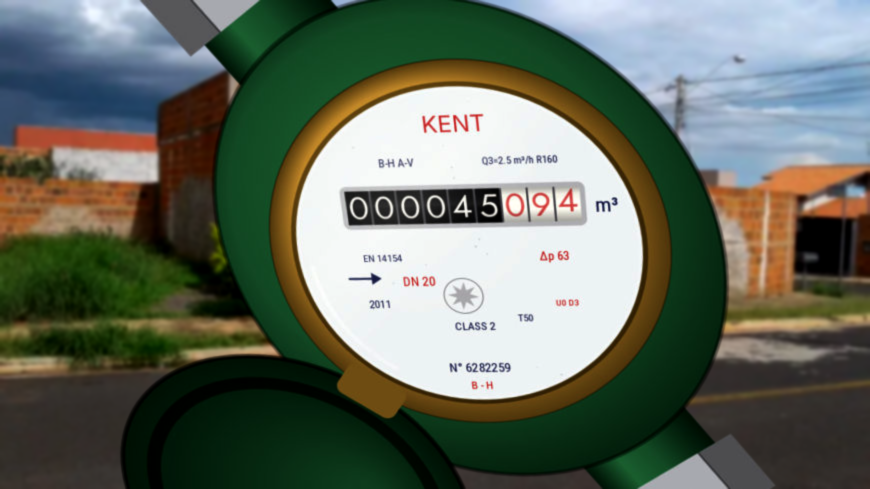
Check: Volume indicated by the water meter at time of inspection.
45.094 m³
